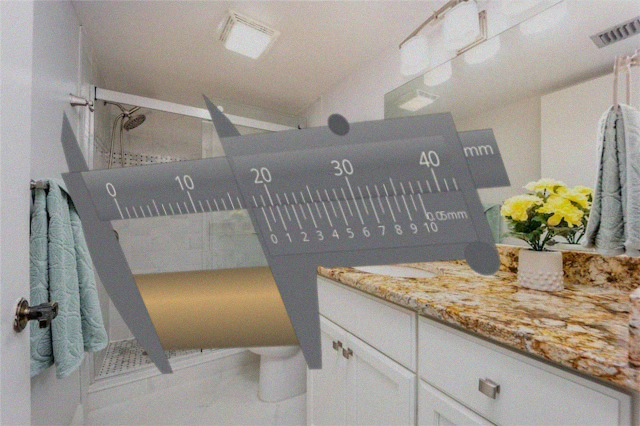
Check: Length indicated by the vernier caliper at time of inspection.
18.6 mm
